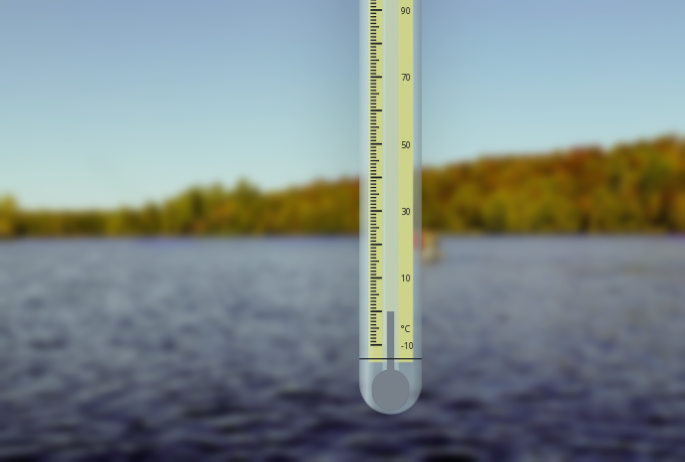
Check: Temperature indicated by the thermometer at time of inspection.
0 °C
